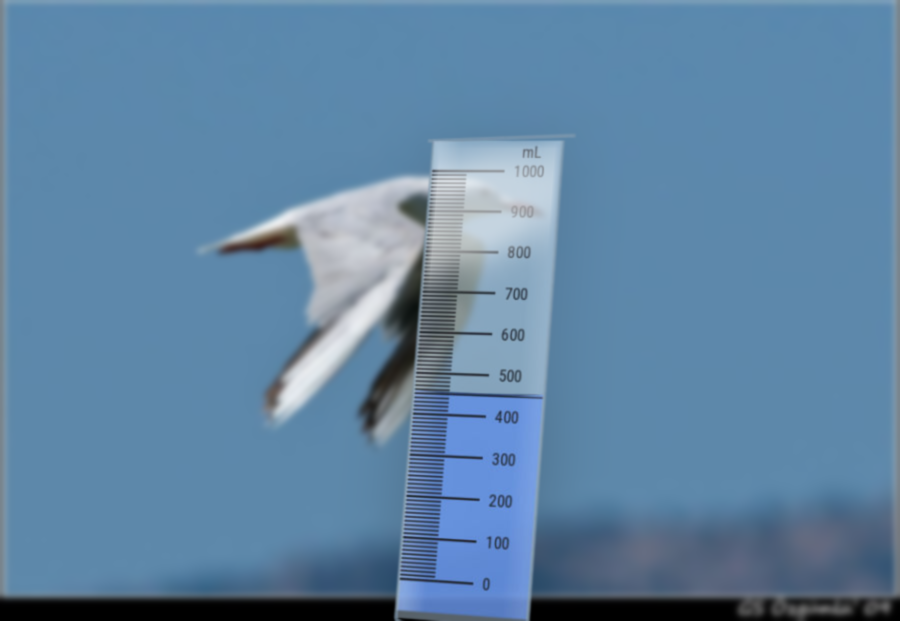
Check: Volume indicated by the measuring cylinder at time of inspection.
450 mL
